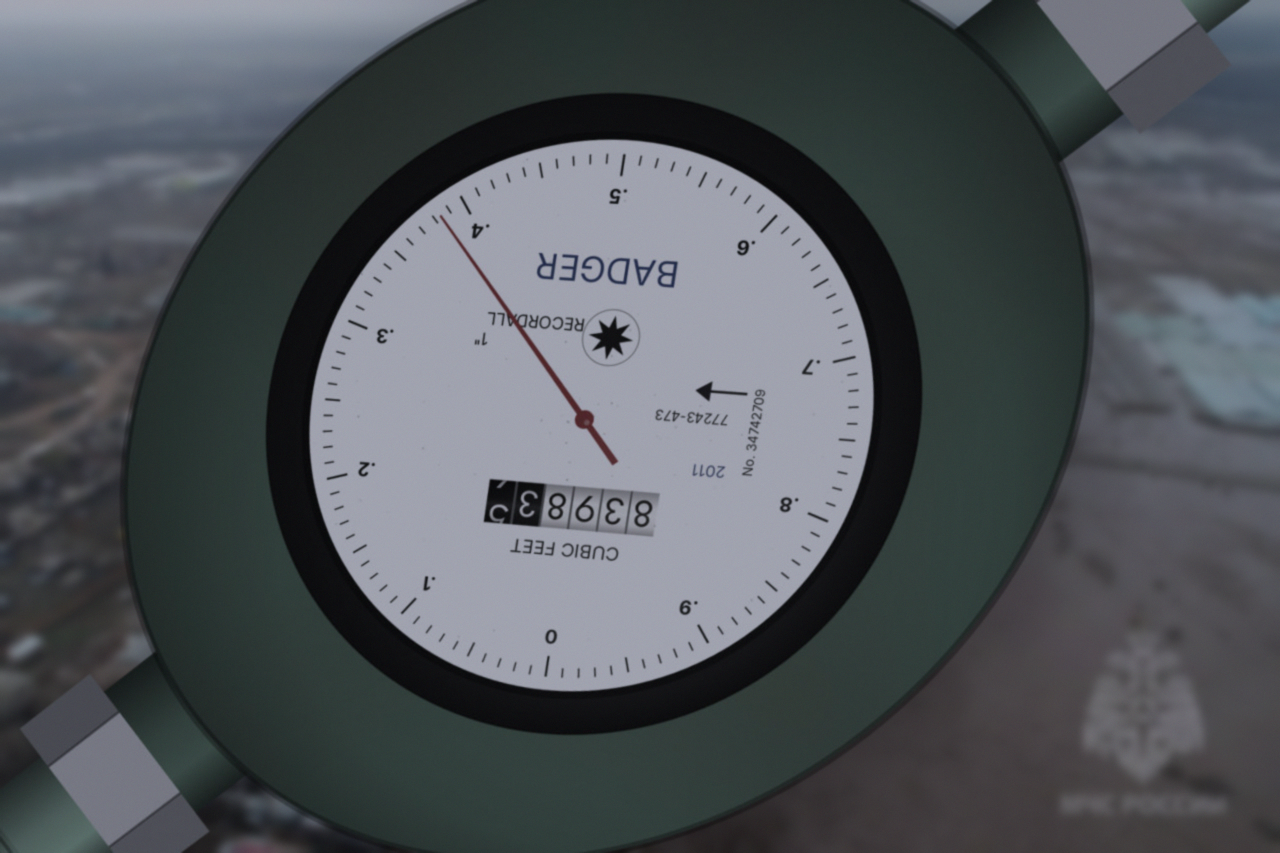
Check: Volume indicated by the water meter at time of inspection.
839835.38 ft³
